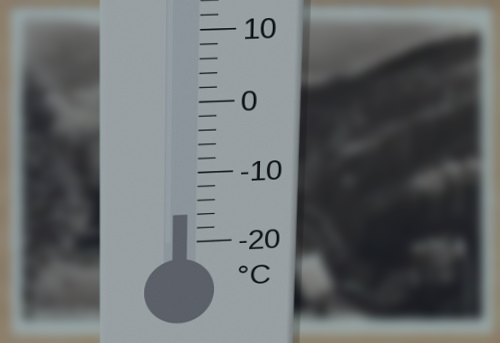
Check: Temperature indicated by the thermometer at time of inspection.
-16 °C
